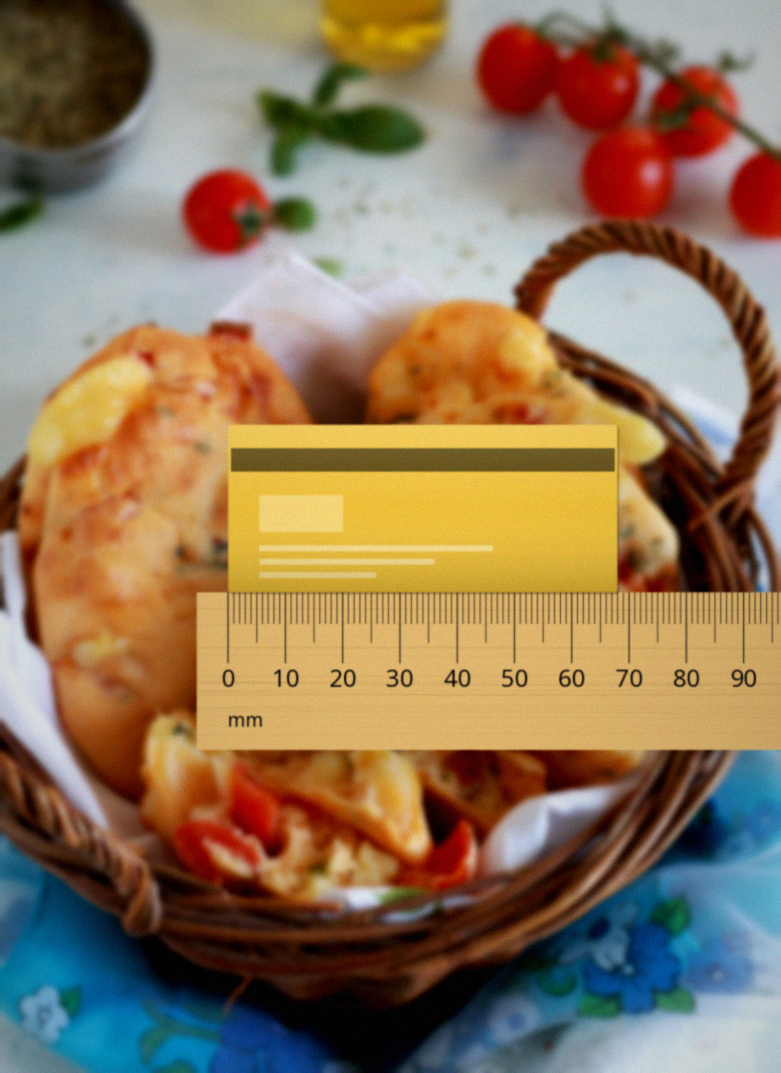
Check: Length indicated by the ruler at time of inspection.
68 mm
